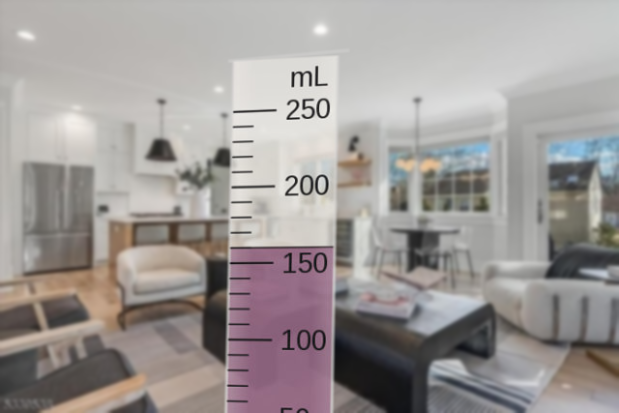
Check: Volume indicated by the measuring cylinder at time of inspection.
160 mL
